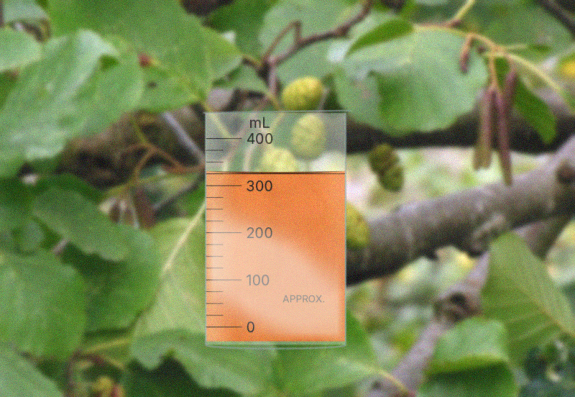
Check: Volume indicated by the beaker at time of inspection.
325 mL
